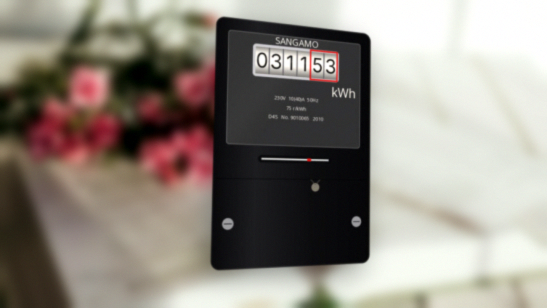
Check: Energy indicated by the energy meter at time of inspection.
311.53 kWh
